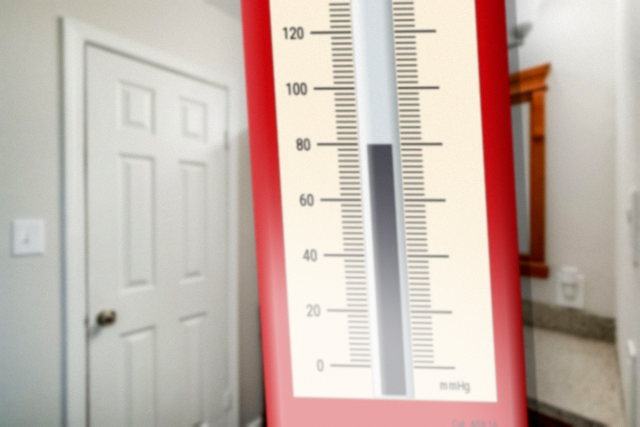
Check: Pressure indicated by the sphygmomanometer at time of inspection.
80 mmHg
